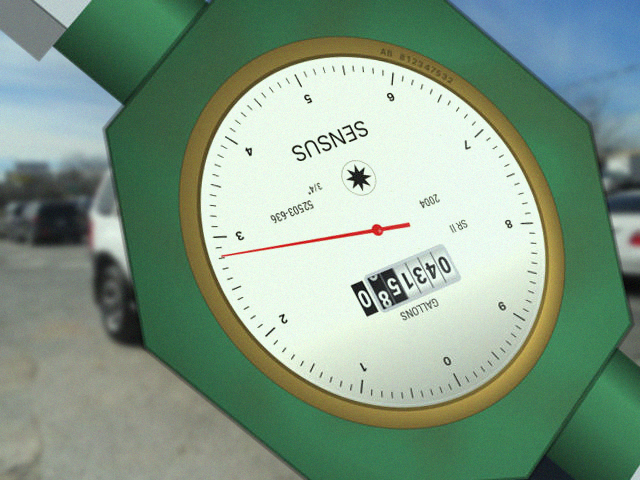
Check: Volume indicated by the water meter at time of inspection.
431582.8 gal
